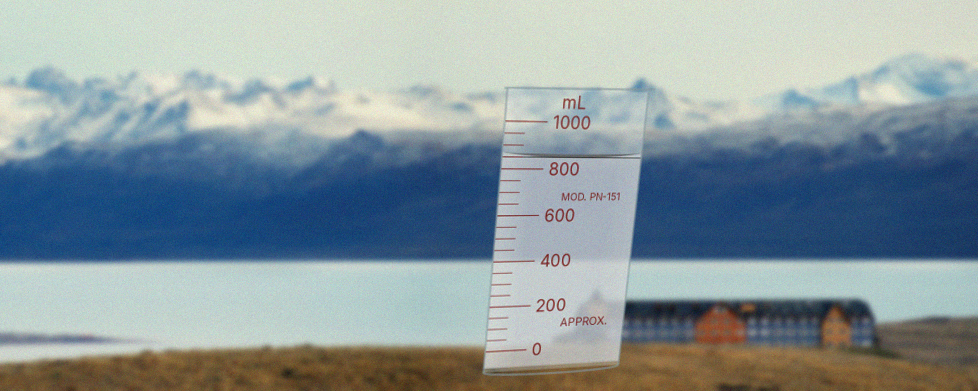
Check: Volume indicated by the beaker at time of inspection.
850 mL
